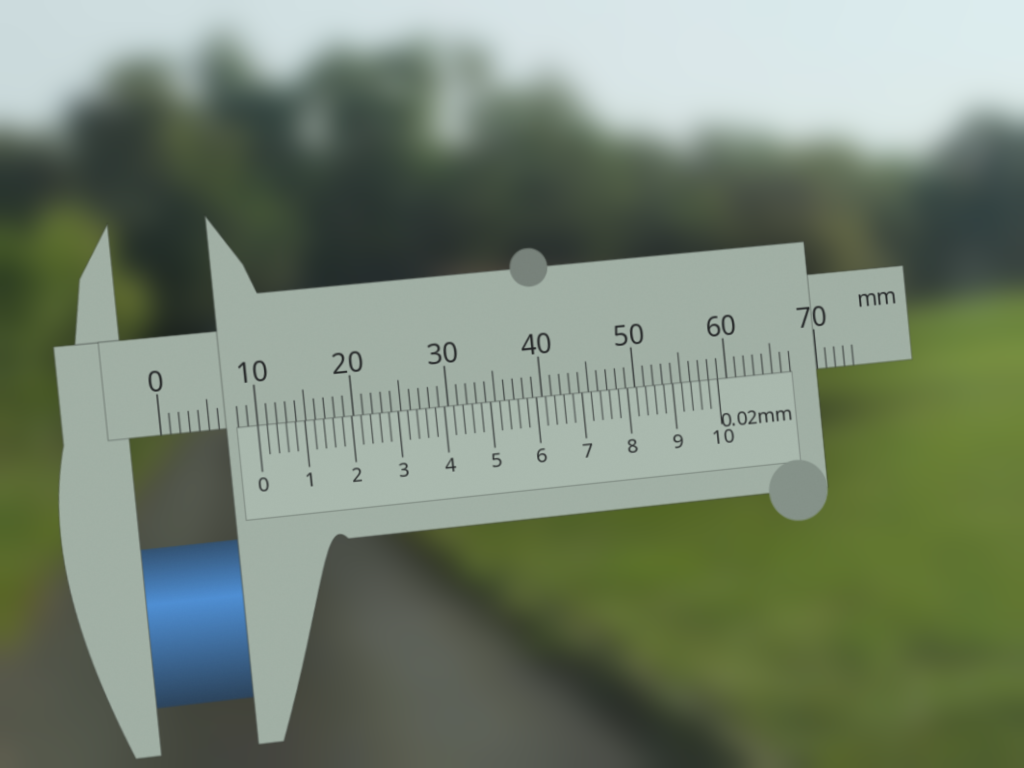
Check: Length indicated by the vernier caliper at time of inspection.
10.0 mm
